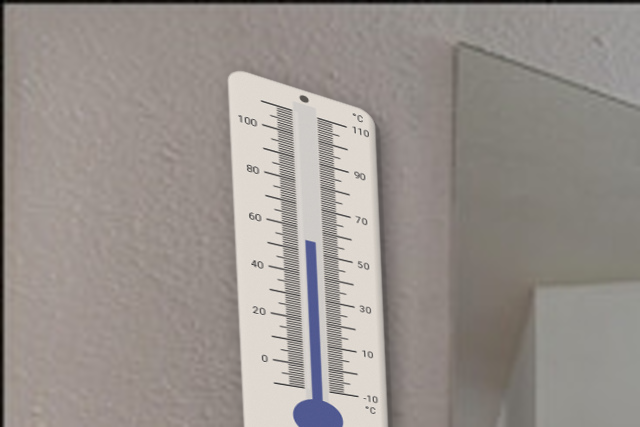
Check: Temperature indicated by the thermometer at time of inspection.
55 °C
